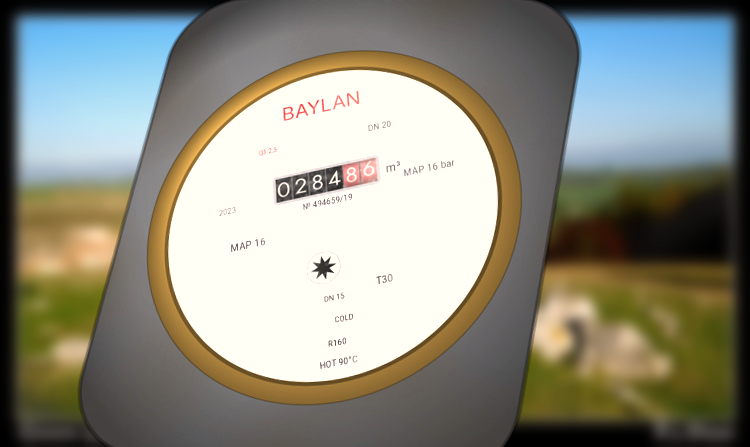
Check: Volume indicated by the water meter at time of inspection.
284.86 m³
